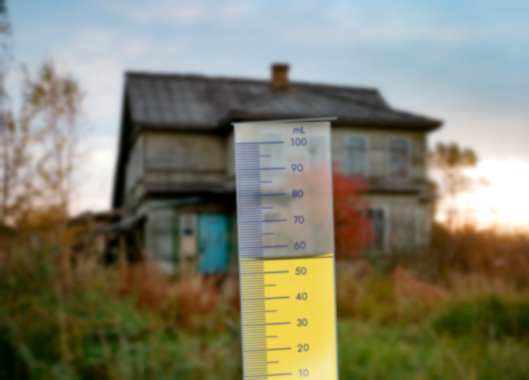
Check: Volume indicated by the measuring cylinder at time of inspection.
55 mL
